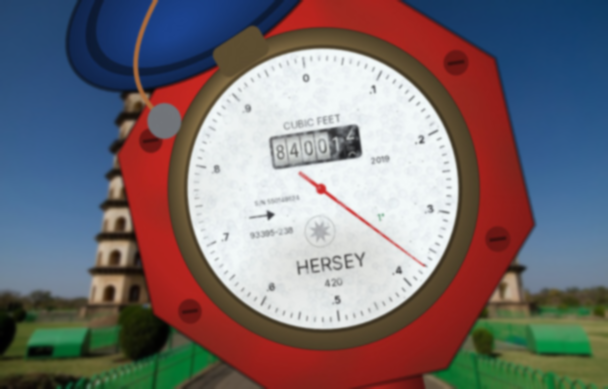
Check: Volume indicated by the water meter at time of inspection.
840012.37 ft³
